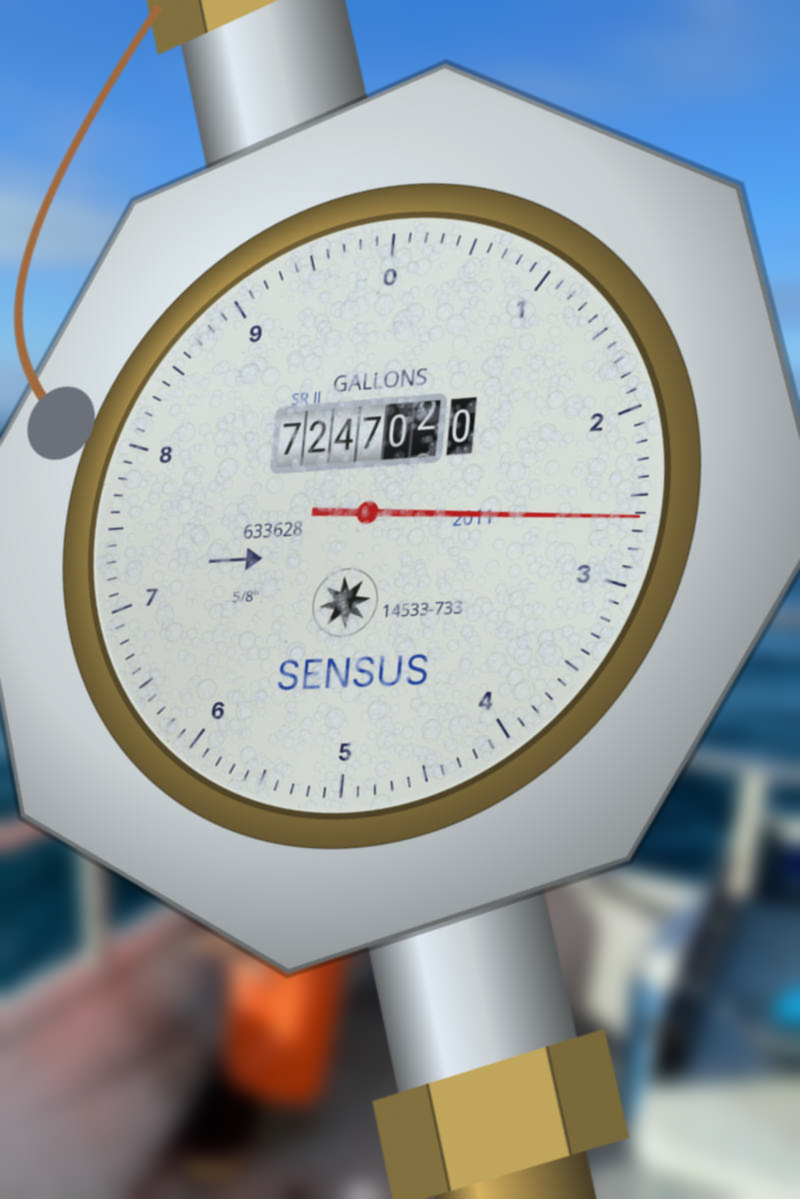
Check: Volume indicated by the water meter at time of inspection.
7247022.6 gal
